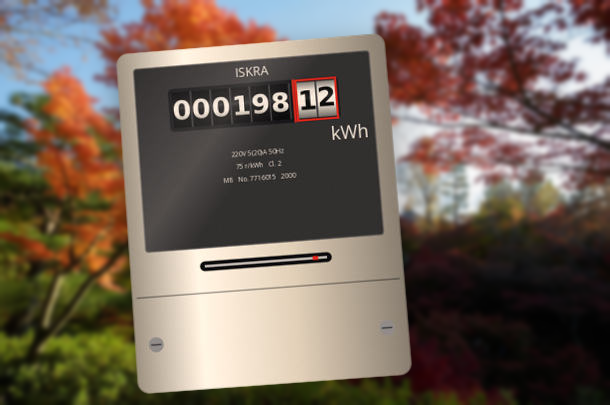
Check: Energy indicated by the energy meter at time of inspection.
198.12 kWh
